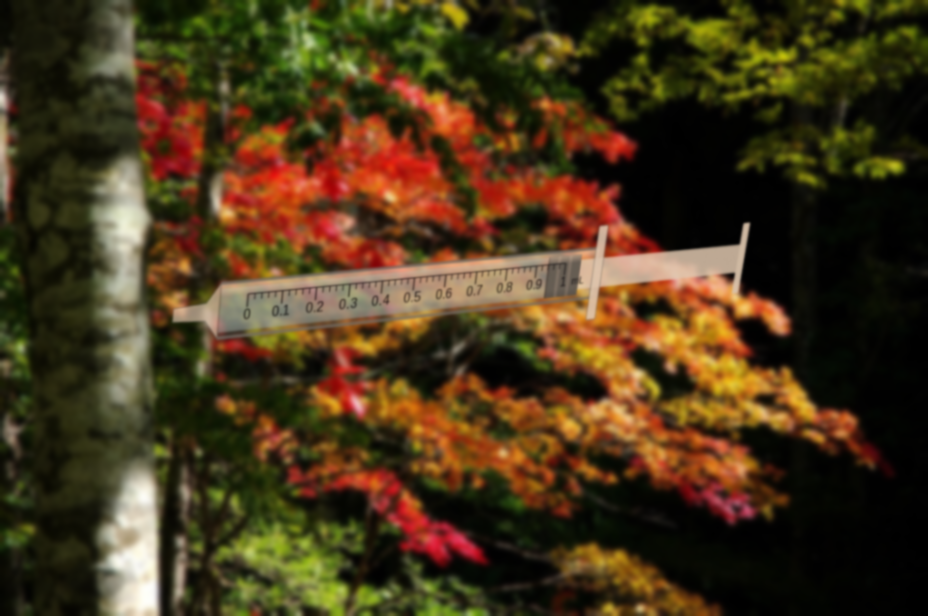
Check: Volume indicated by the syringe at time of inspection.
0.94 mL
